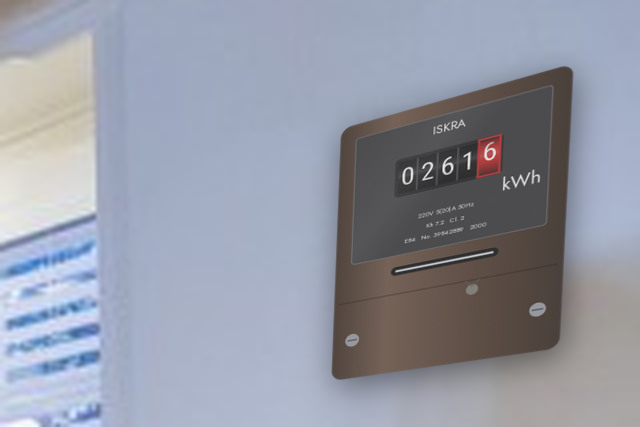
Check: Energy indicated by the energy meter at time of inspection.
261.6 kWh
